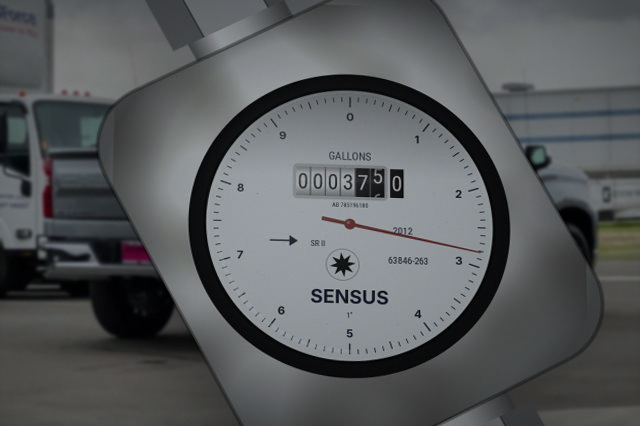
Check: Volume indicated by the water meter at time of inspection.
3752.8 gal
